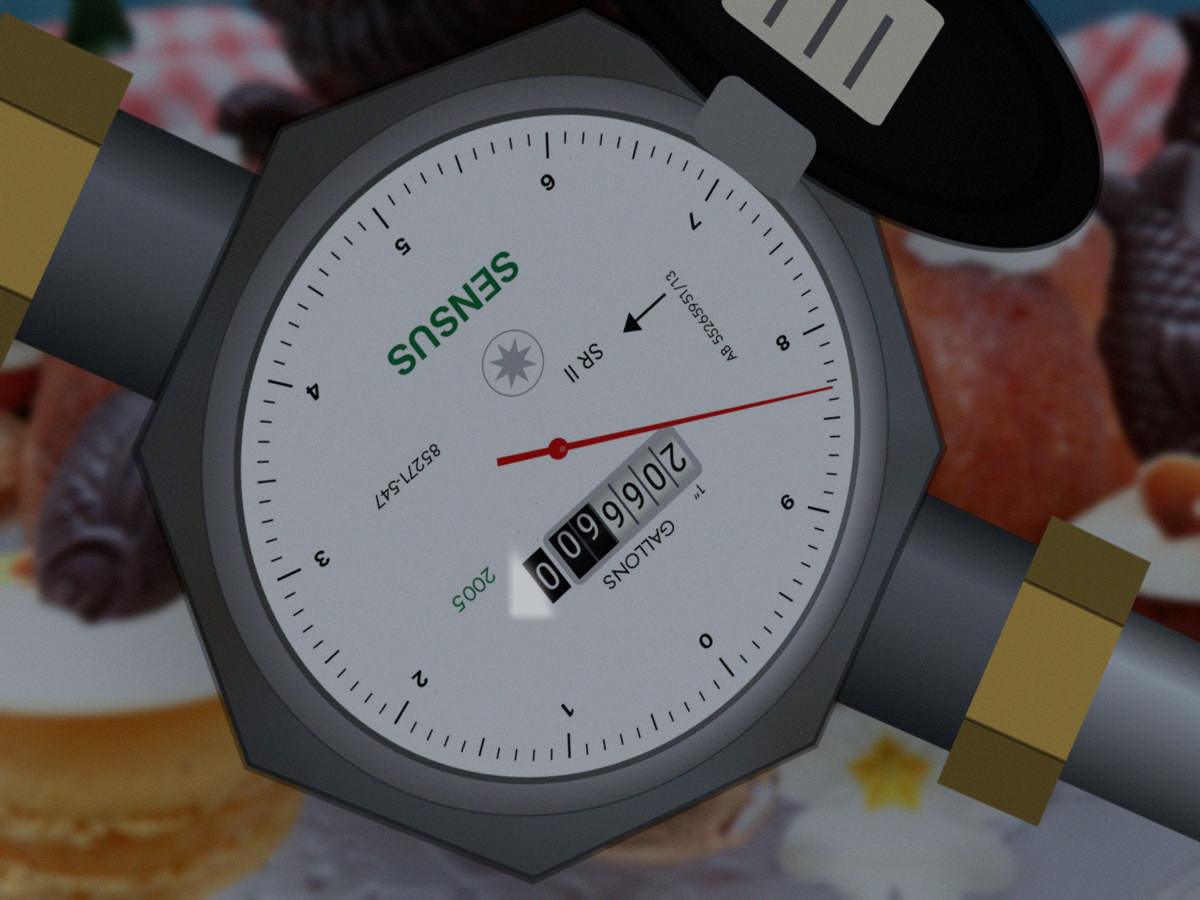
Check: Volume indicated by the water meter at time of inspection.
2066598.3 gal
